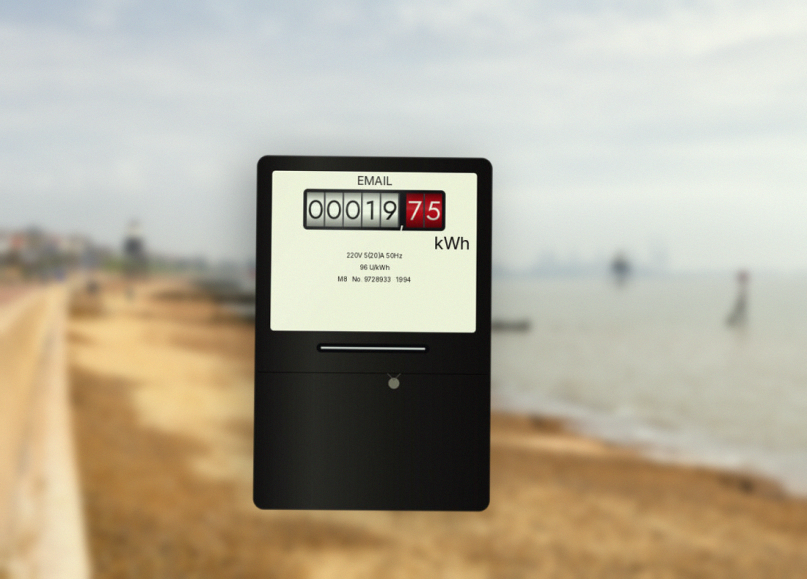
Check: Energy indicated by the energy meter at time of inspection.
19.75 kWh
